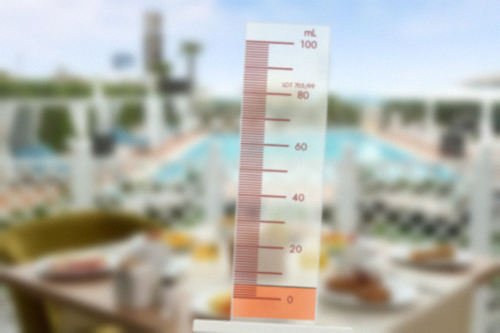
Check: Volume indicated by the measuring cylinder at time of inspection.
5 mL
